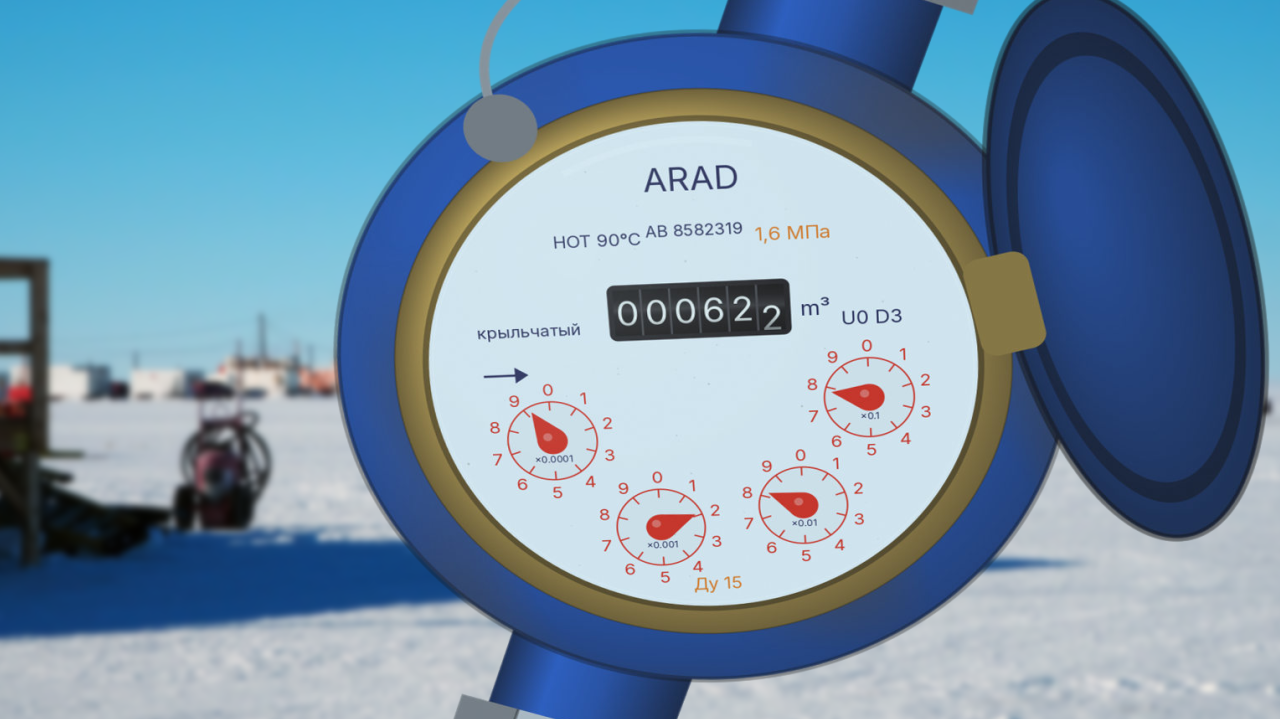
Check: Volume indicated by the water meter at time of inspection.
621.7819 m³
